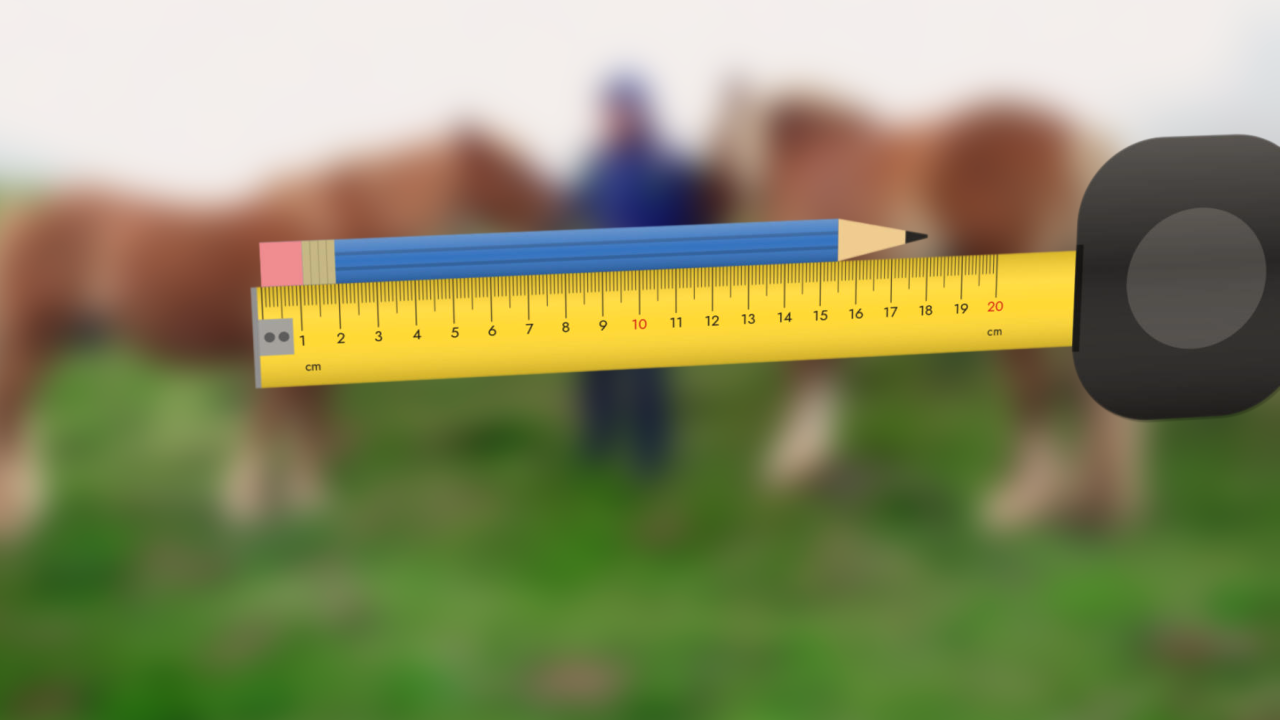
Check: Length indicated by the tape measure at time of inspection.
18 cm
